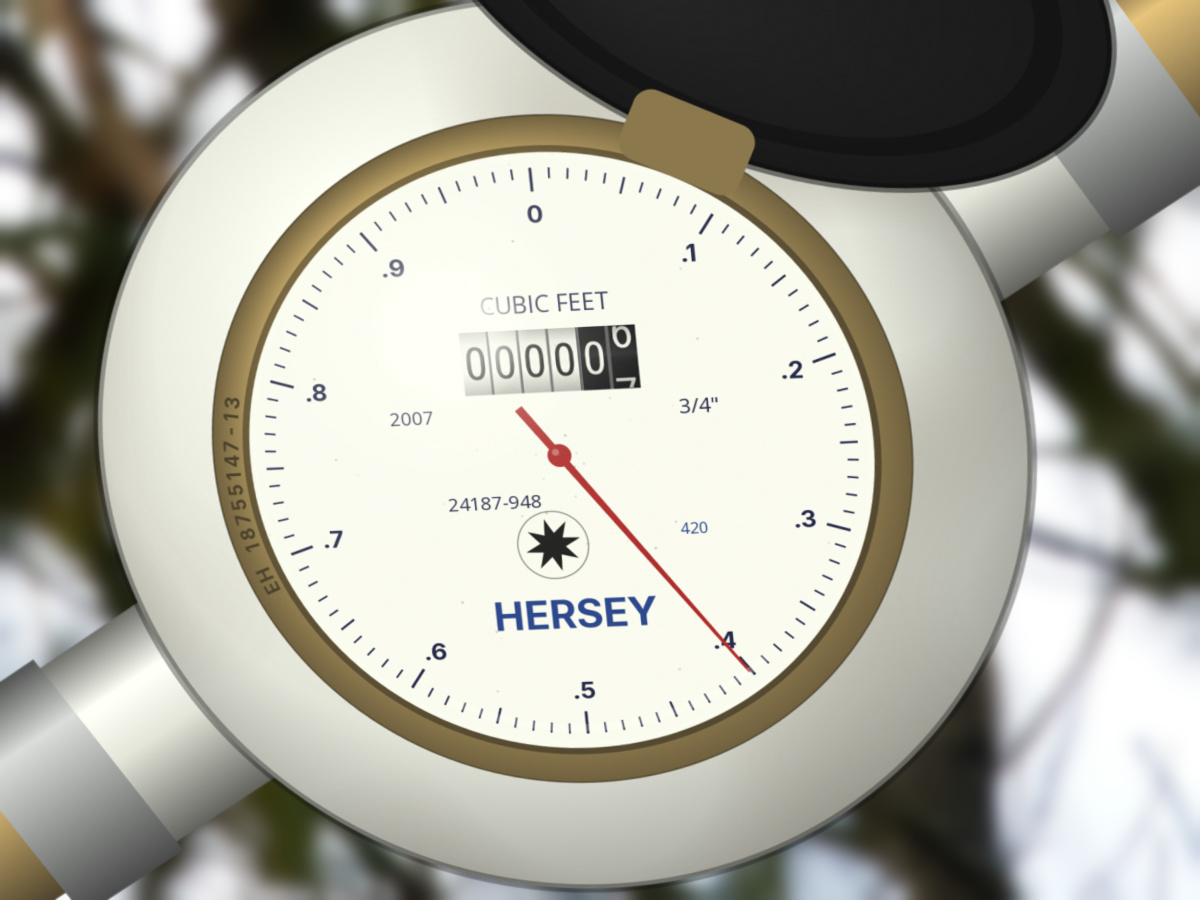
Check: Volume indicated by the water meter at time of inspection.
6.40 ft³
